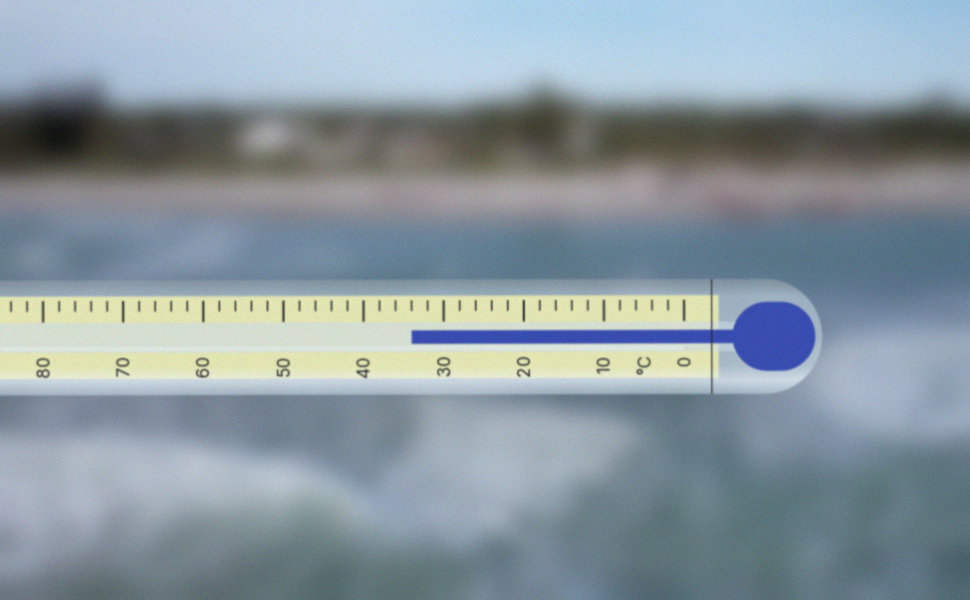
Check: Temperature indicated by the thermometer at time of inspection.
34 °C
